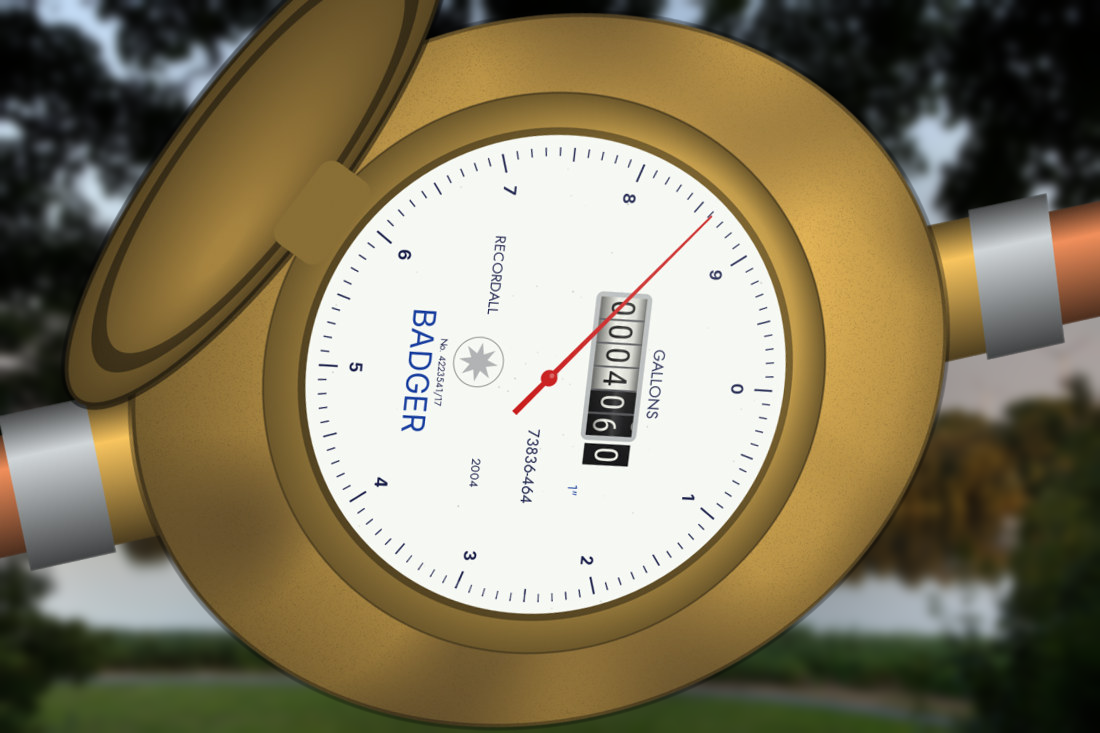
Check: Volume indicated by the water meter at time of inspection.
4058.6 gal
